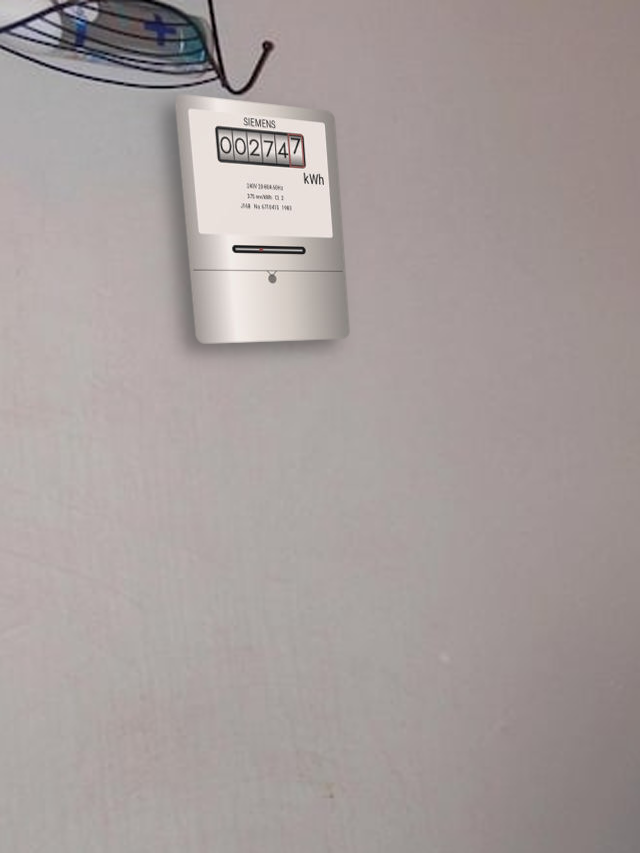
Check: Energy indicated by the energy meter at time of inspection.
274.7 kWh
